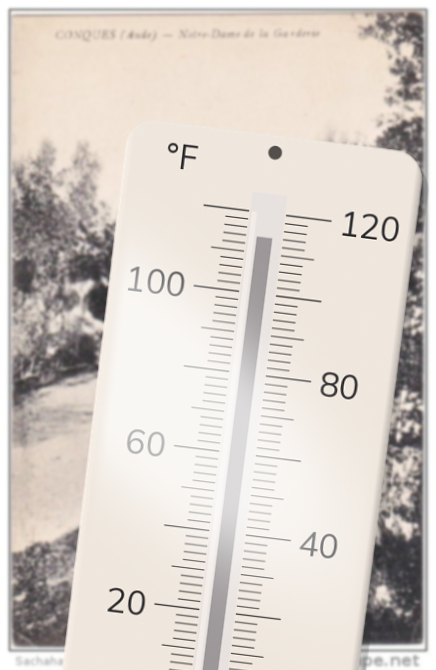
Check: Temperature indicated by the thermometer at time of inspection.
114 °F
